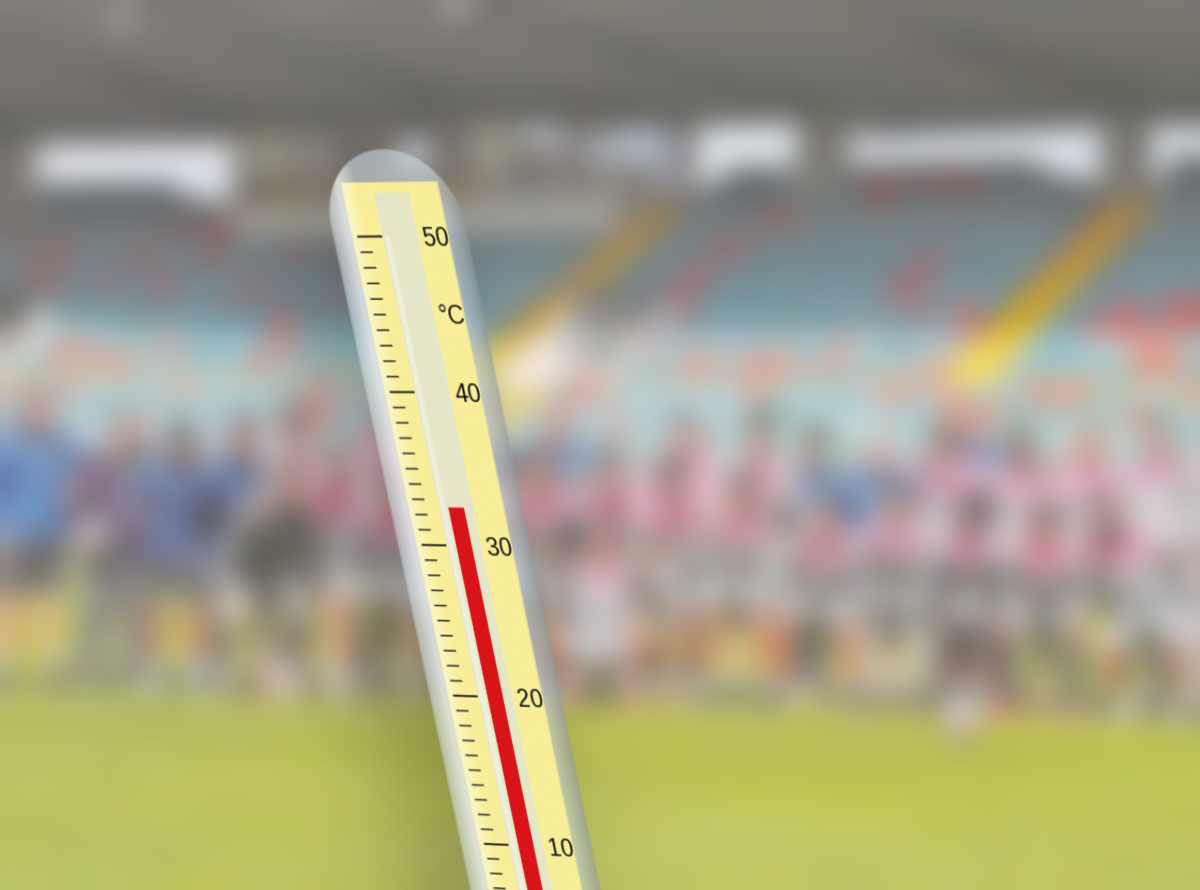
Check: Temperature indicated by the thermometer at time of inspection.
32.5 °C
